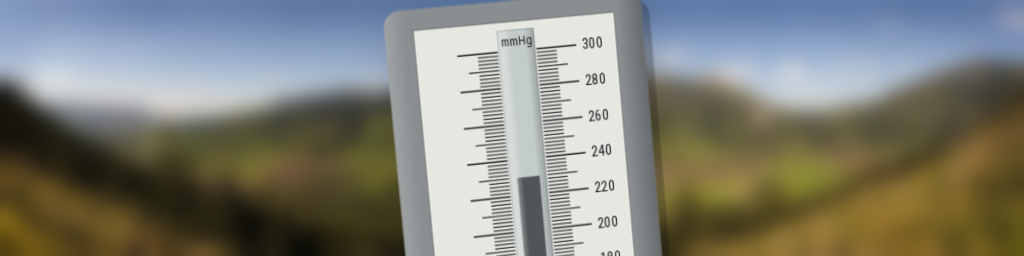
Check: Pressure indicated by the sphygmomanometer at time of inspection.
230 mmHg
